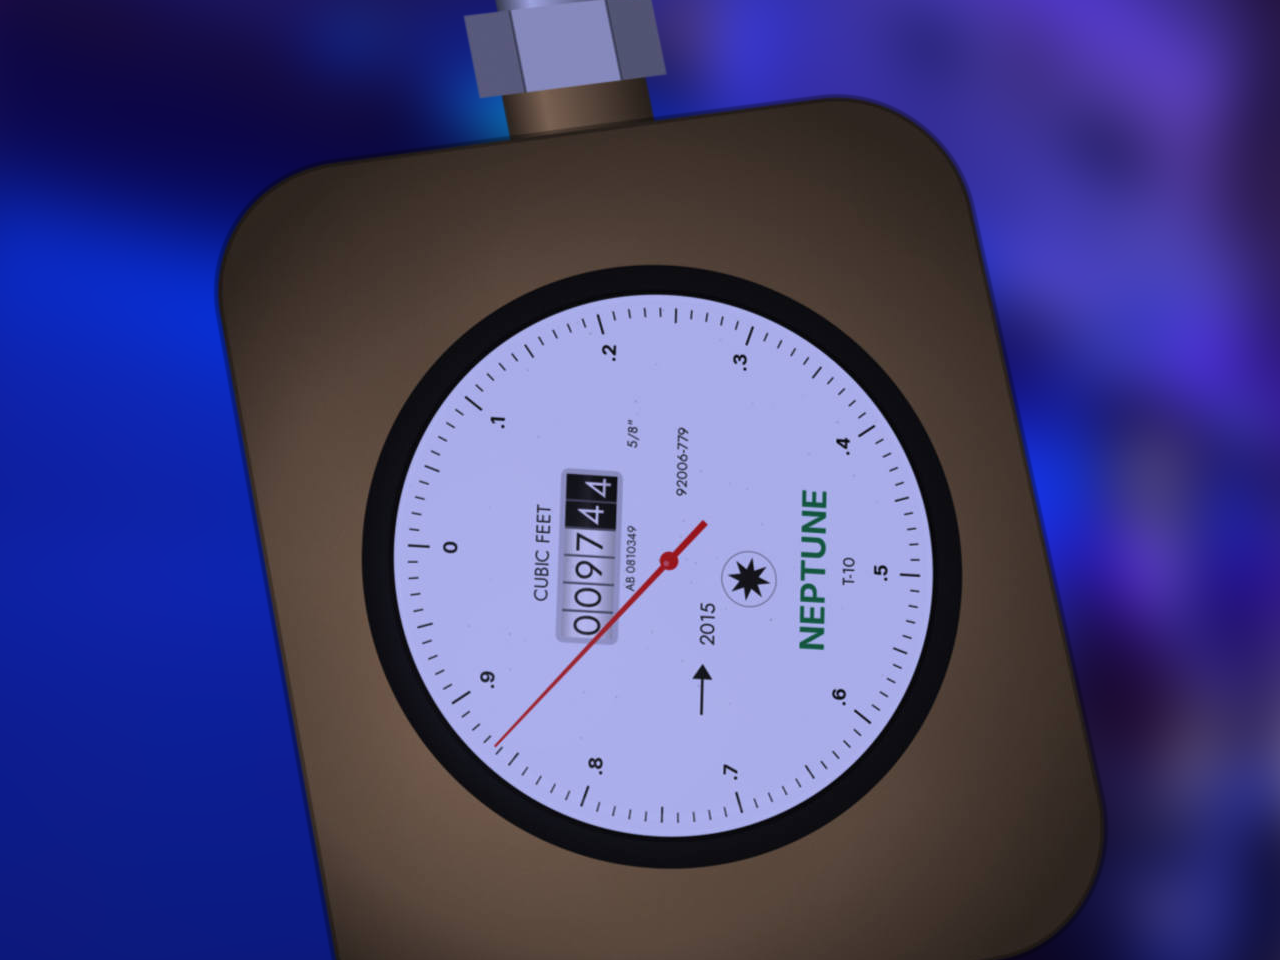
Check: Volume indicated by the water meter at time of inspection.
9743.86 ft³
